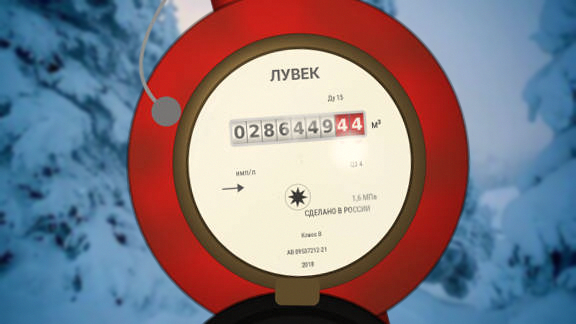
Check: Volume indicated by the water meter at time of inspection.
286449.44 m³
